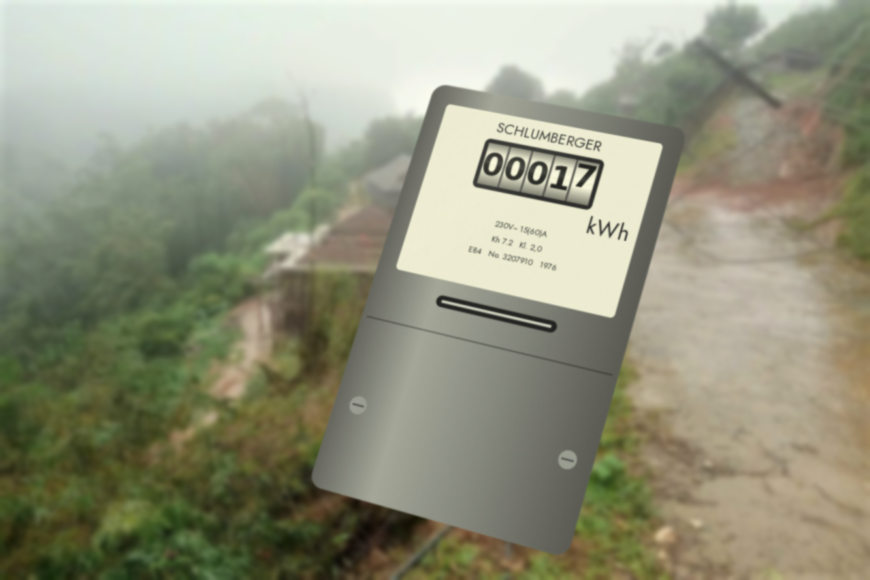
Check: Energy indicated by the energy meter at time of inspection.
17 kWh
